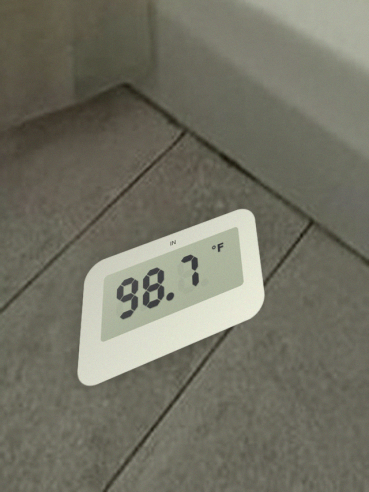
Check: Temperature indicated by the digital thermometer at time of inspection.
98.7 °F
